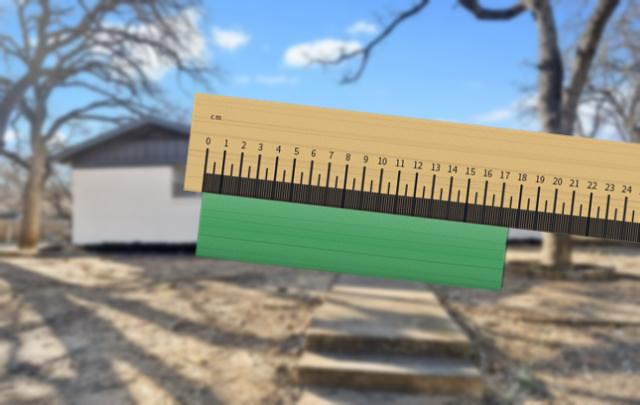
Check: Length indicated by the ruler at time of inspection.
17.5 cm
